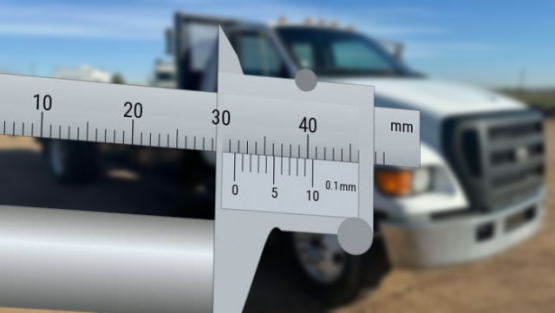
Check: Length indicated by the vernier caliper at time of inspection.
31.6 mm
